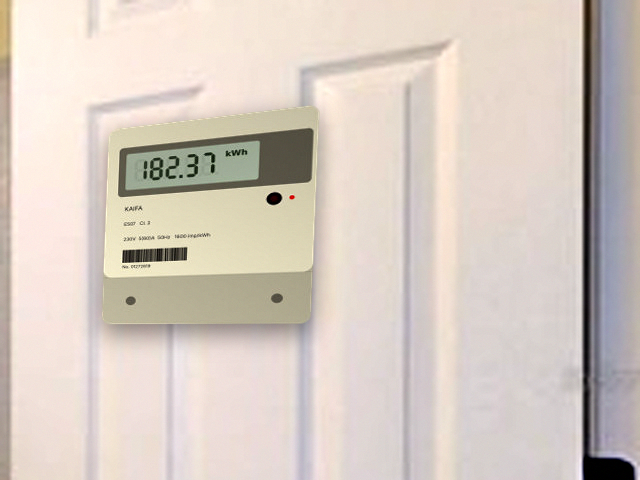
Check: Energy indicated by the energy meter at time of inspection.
182.37 kWh
